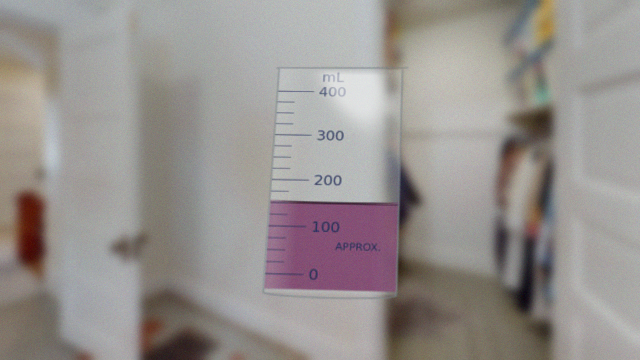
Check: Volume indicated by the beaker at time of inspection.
150 mL
